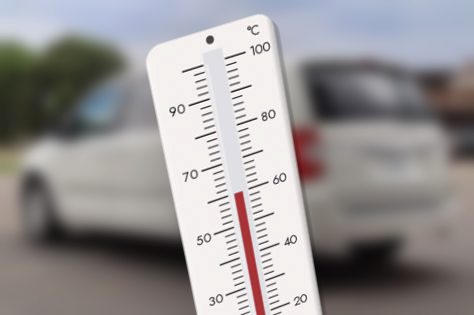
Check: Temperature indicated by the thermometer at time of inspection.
60 °C
